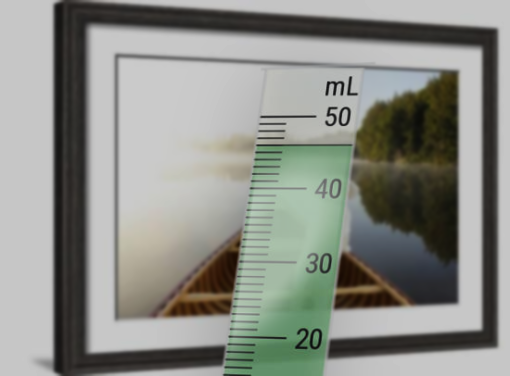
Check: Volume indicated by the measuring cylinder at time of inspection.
46 mL
